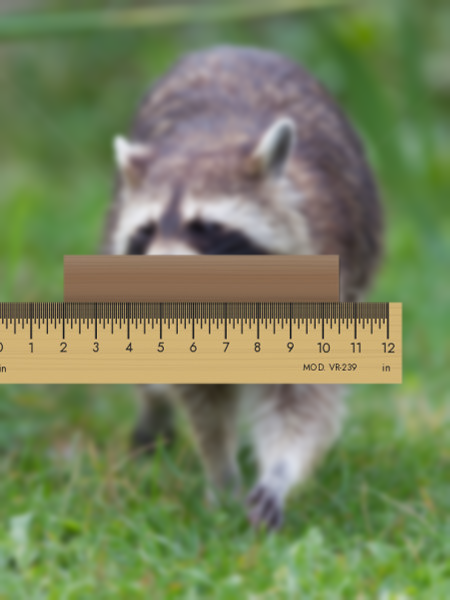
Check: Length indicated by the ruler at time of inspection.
8.5 in
